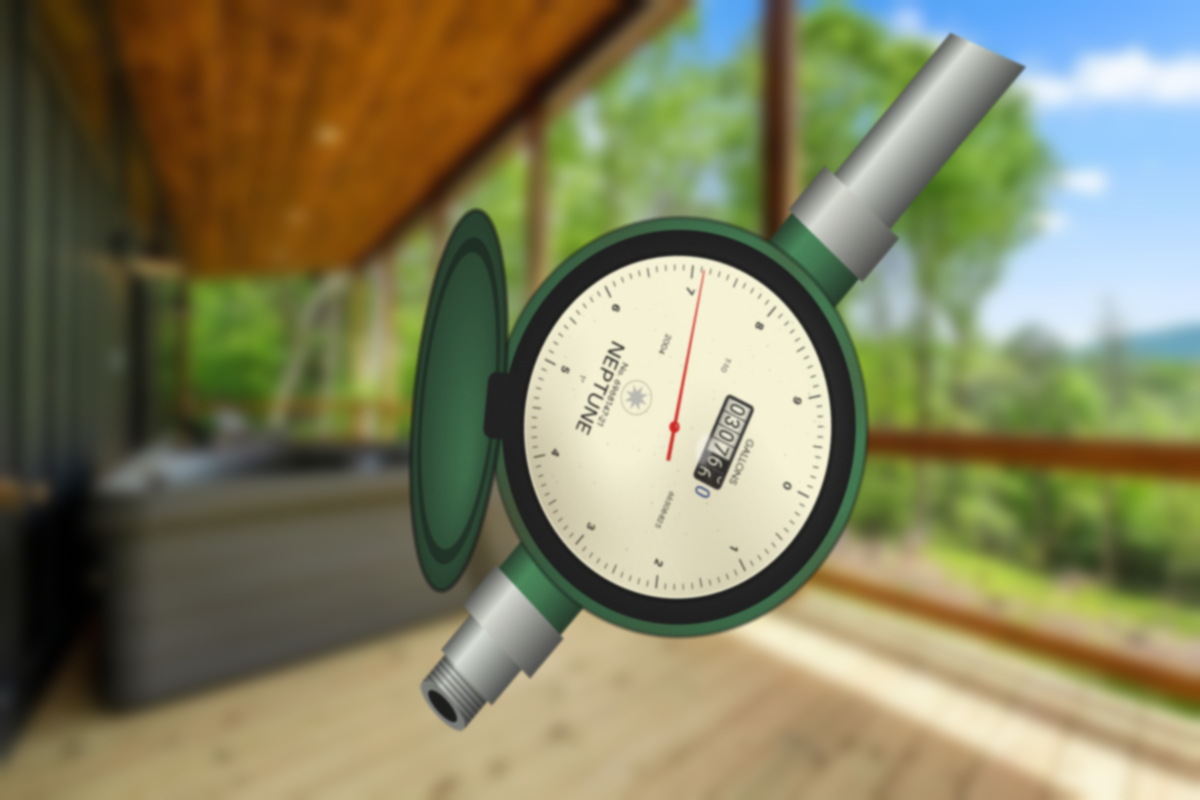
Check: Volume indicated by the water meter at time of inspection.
307657.1 gal
